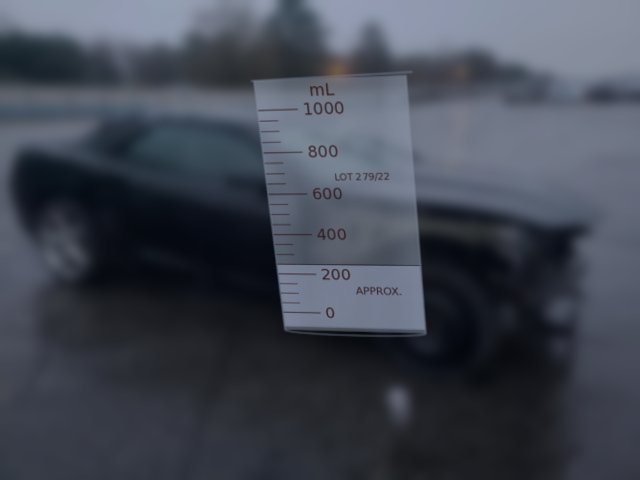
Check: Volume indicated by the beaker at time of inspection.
250 mL
